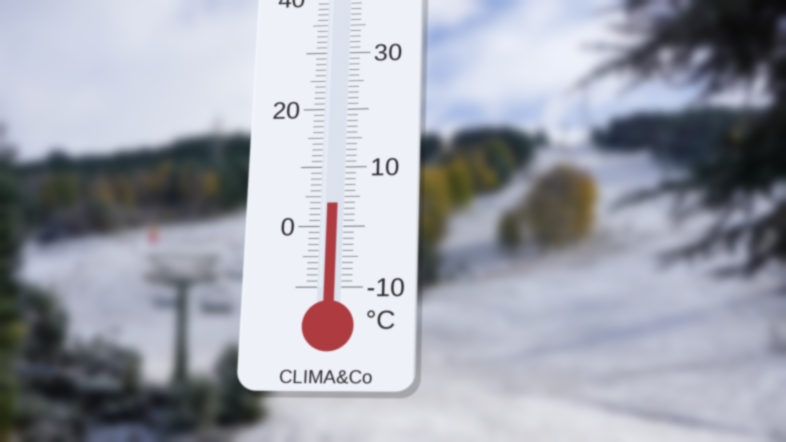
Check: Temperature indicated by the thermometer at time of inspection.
4 °C
